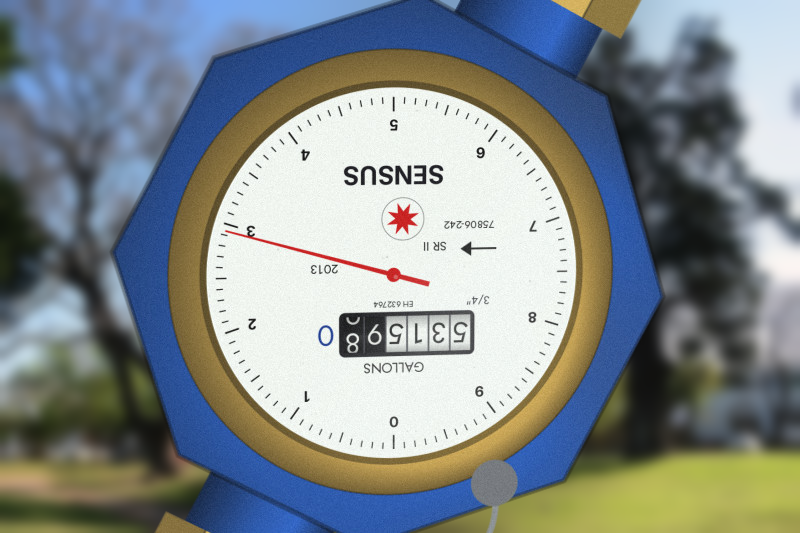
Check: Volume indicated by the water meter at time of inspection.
5315982.9 gal
